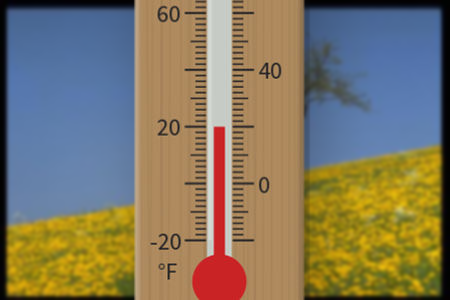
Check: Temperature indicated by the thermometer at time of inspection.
20 °F
